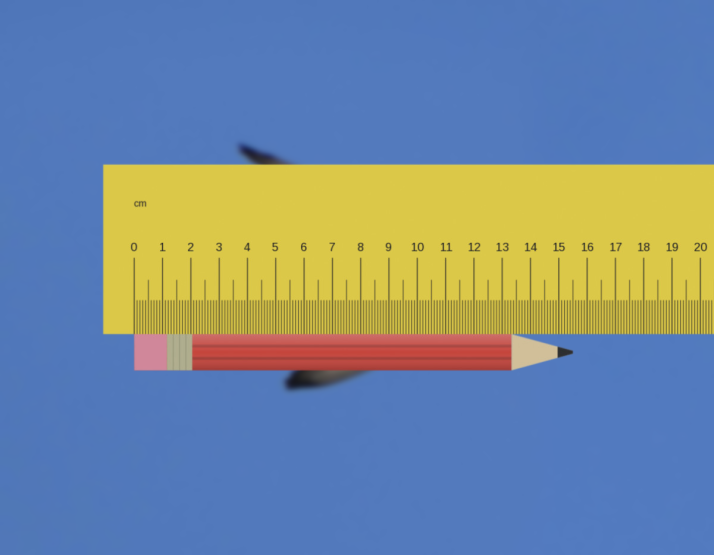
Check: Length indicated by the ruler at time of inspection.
15.5 cm
